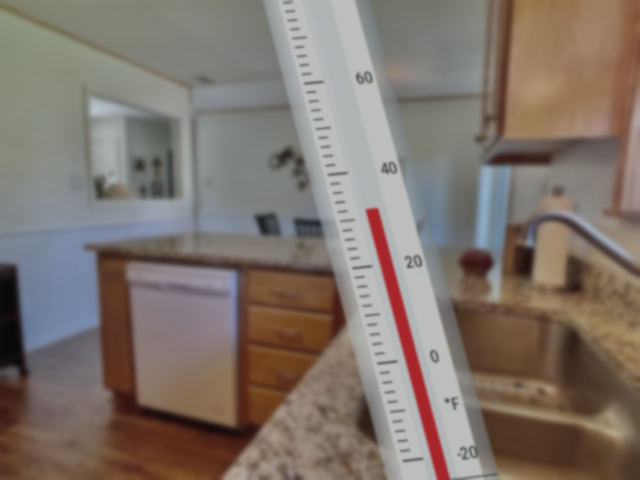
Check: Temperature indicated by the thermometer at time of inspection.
32 °F
